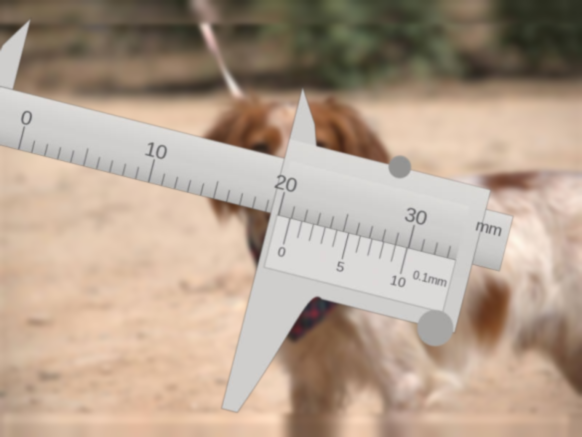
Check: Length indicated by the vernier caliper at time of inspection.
20.9 mm
